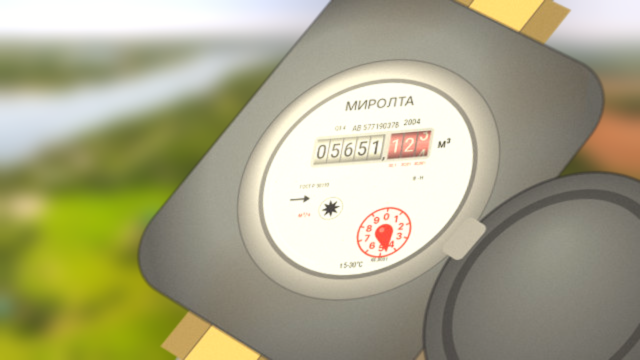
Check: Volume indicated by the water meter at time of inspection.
5651.1234 m³
